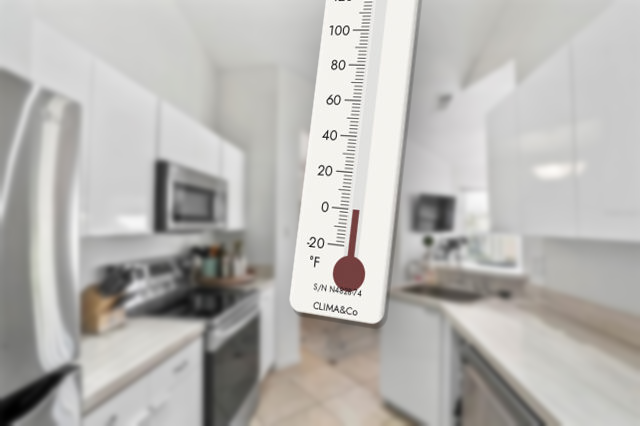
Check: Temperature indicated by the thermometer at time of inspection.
0 °F
